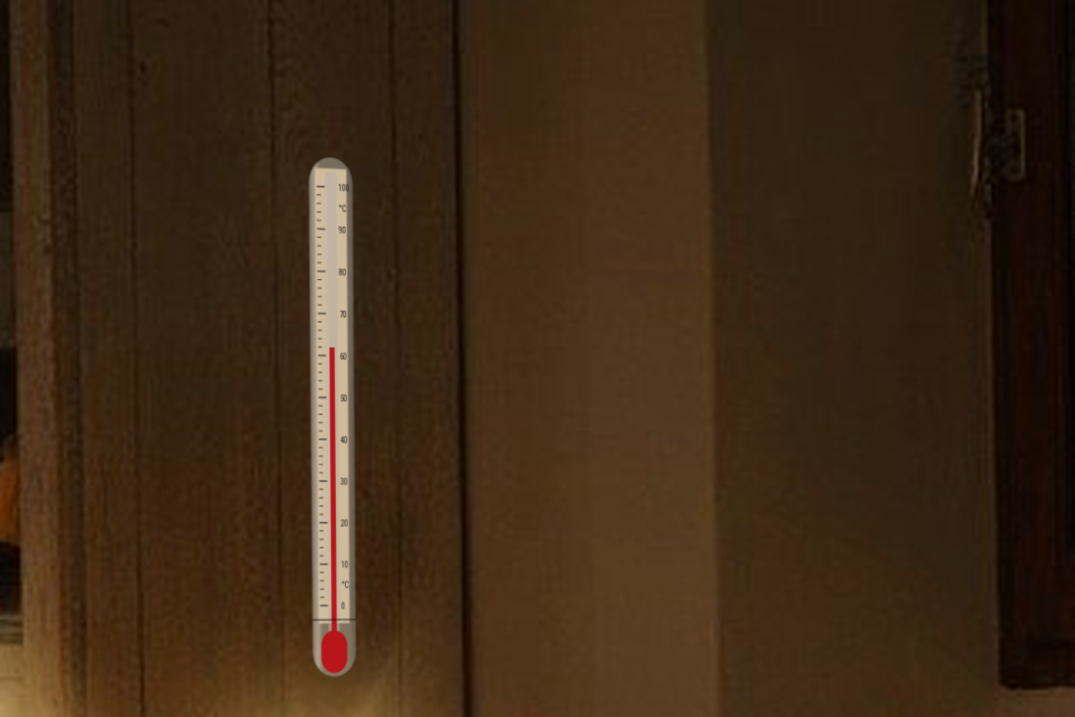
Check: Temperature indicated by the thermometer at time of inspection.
62 °C
